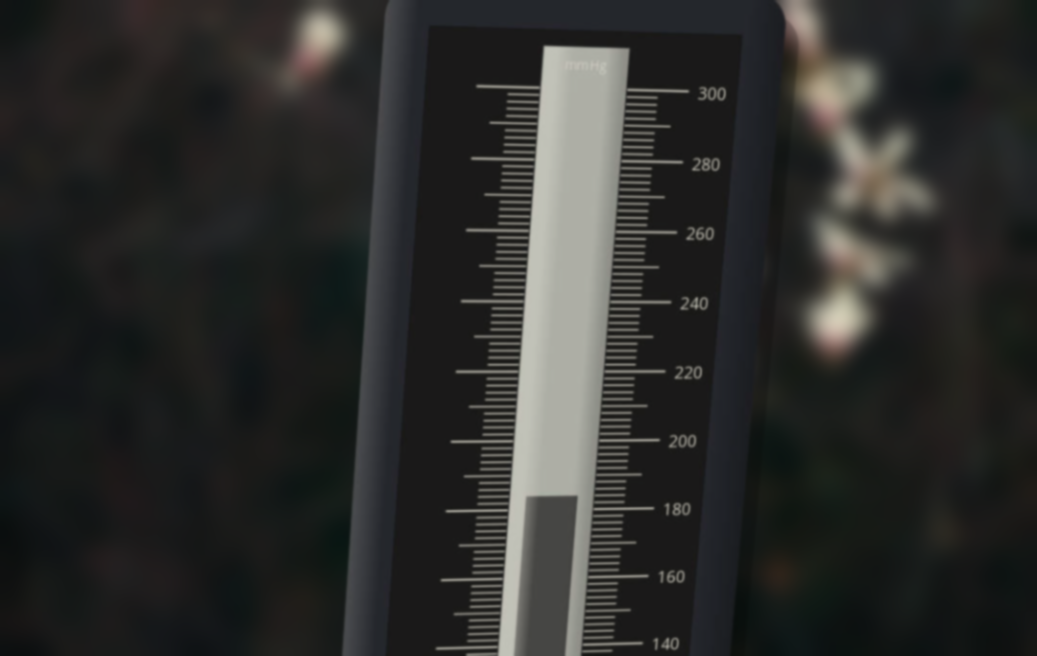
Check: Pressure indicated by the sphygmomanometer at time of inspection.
184 mmHg
